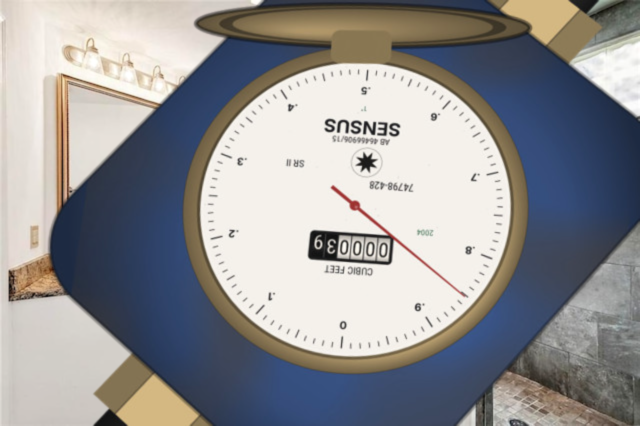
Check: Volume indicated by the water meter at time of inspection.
38.85 ft³
